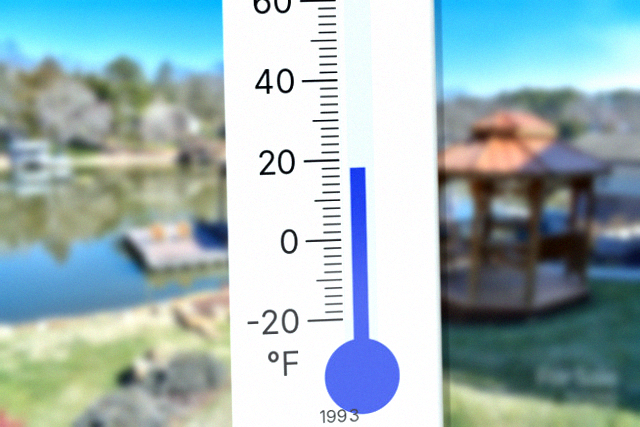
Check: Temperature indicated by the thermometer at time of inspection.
18 °F
